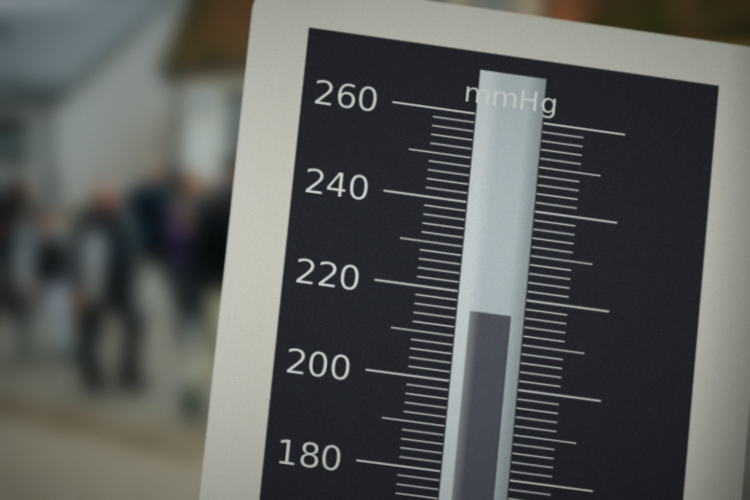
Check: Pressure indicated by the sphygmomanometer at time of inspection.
216 mmHg
